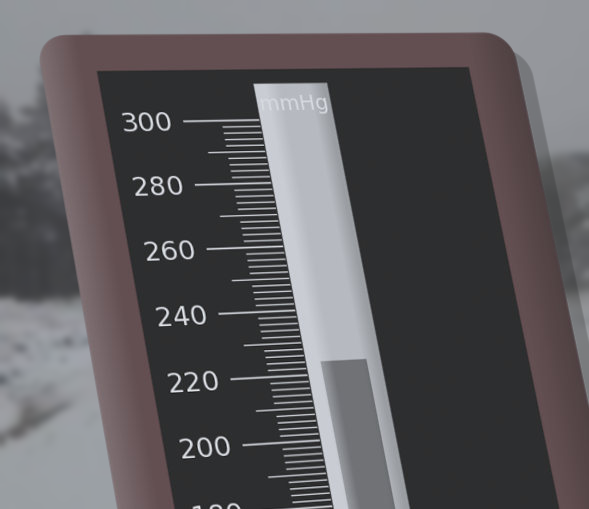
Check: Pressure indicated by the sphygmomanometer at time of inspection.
224 mmHg
